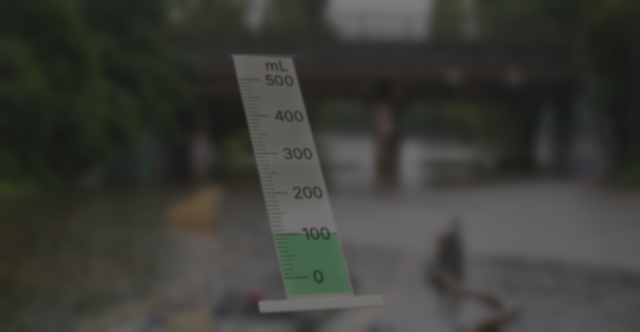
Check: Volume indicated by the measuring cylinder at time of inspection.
100 mL
